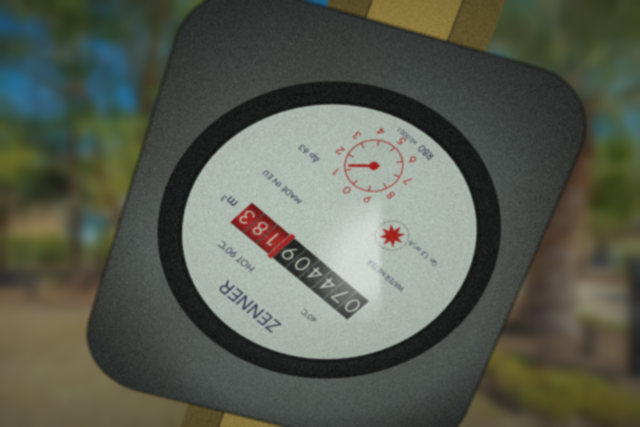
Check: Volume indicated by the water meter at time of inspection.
74409.1831 m³
